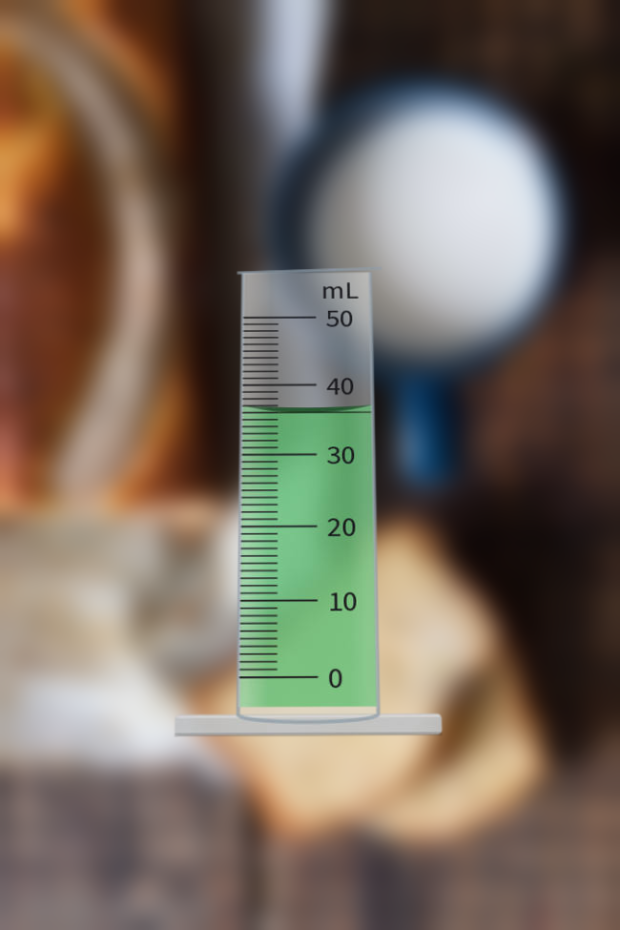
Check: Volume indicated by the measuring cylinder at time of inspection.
36 mL
